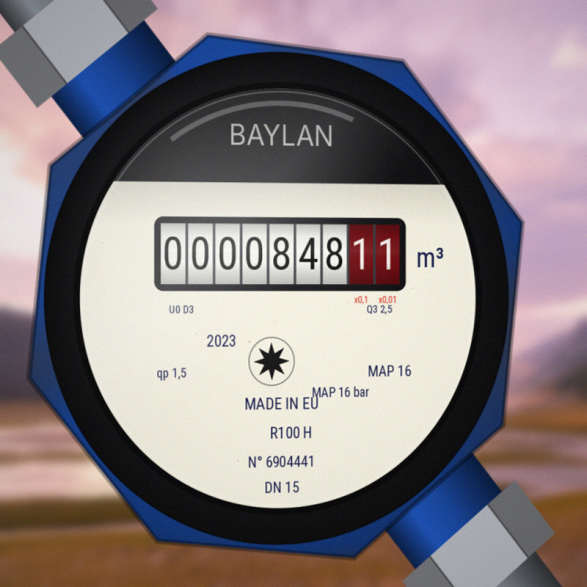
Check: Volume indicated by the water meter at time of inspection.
848.11 m³
